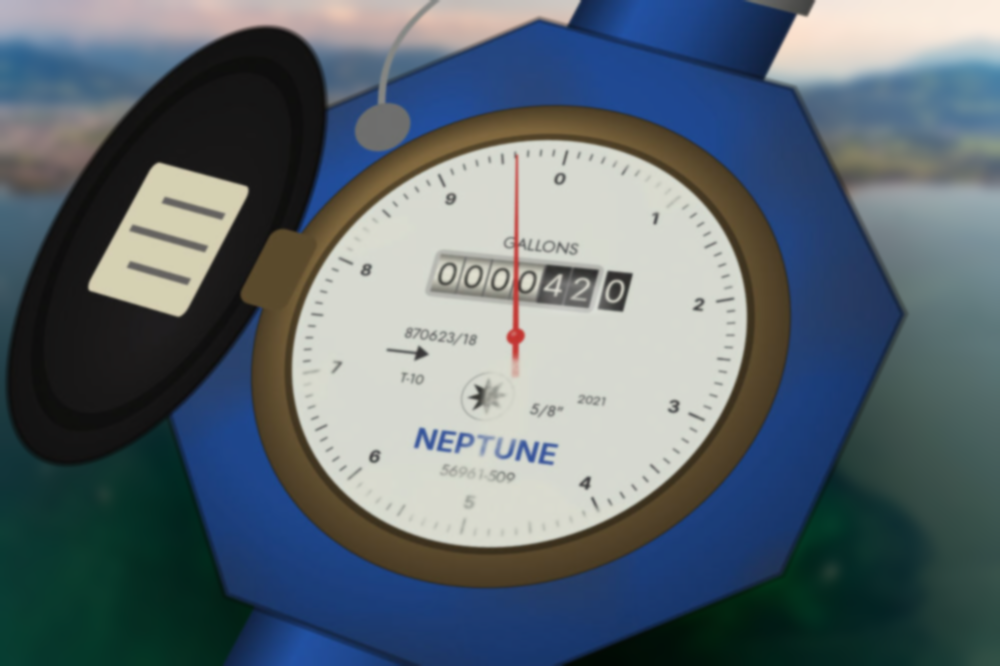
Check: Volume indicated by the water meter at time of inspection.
419.6 gal
